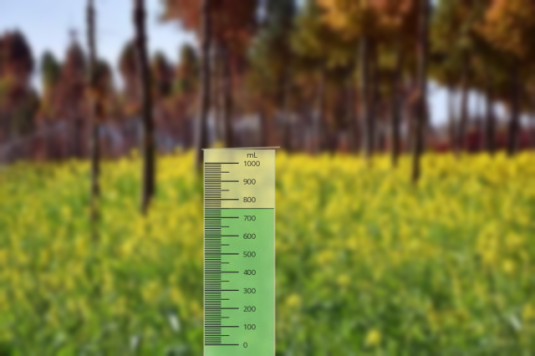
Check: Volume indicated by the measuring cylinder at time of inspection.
750 mL
